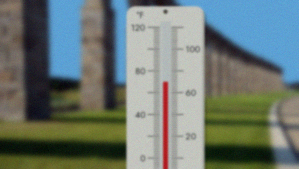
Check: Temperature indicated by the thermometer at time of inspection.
70 °F
